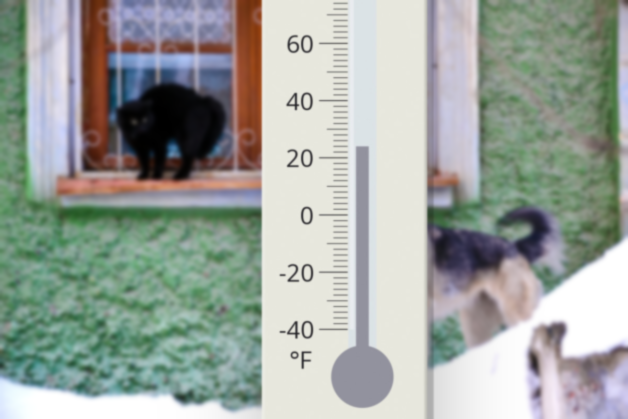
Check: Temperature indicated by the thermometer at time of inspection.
24 °F
